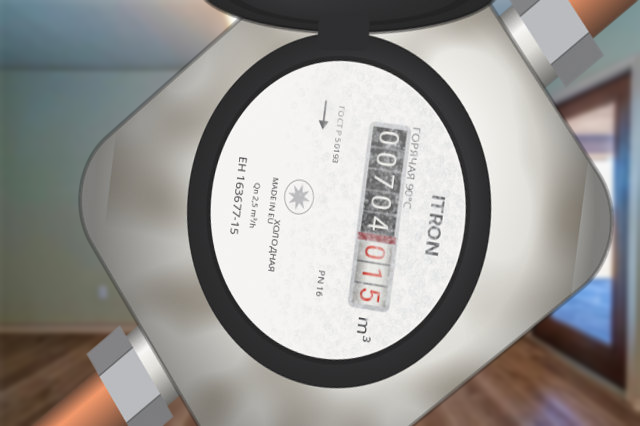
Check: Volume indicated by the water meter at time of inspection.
704.015 m³
